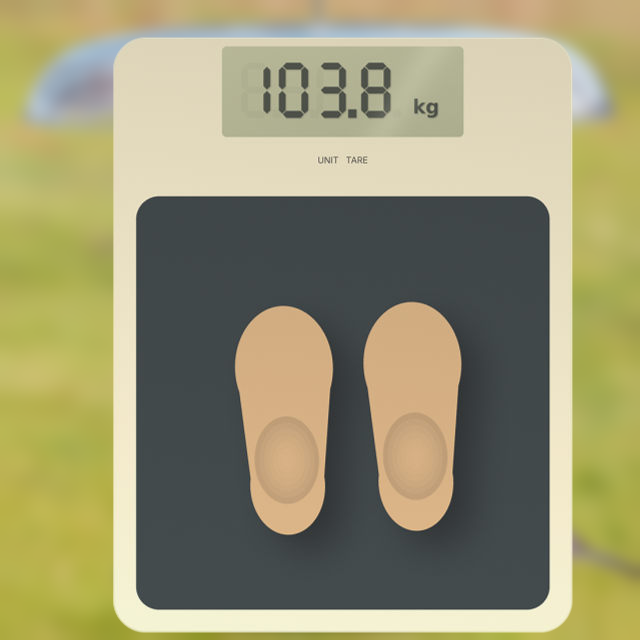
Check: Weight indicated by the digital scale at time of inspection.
103.8 kg
